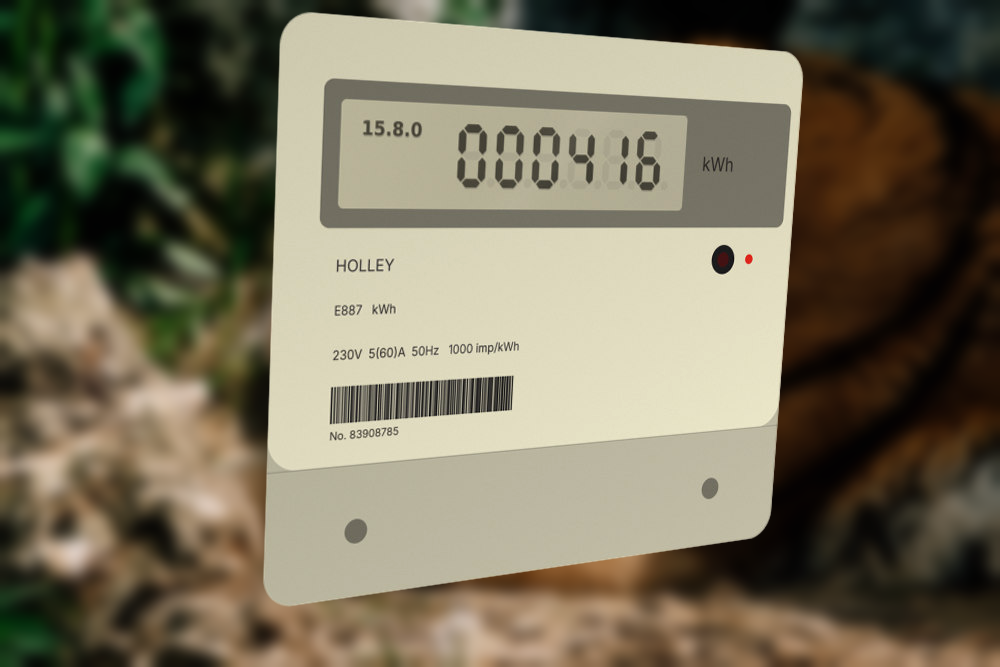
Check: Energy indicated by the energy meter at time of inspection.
416 kWh
